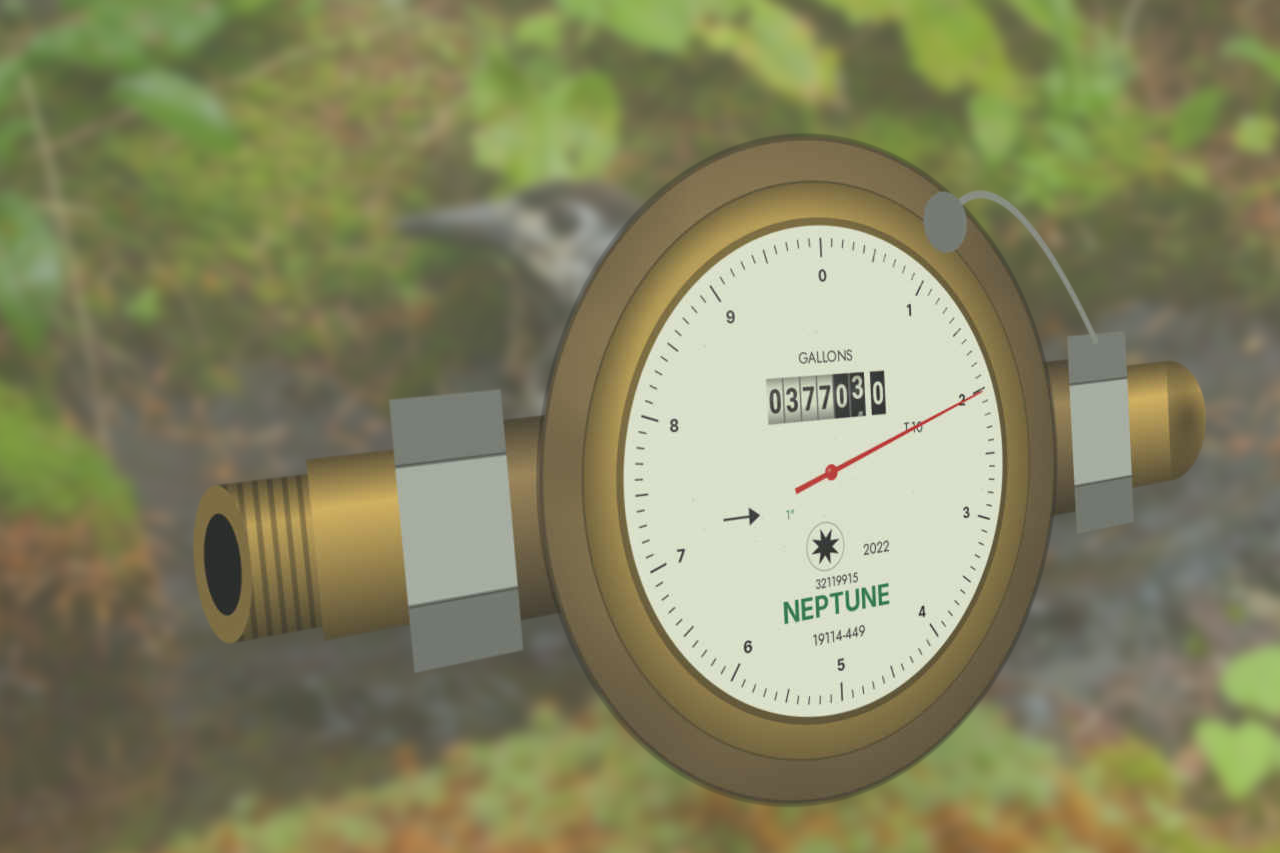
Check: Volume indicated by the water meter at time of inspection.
377032.0 gal
